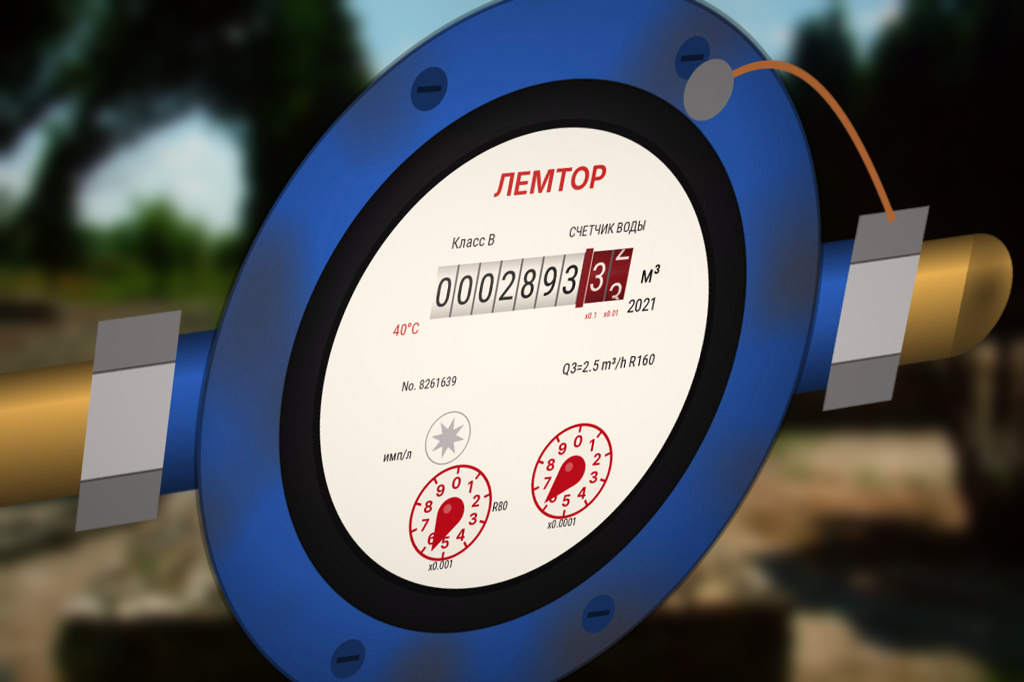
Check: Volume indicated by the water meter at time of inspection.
2893.3256 m³
